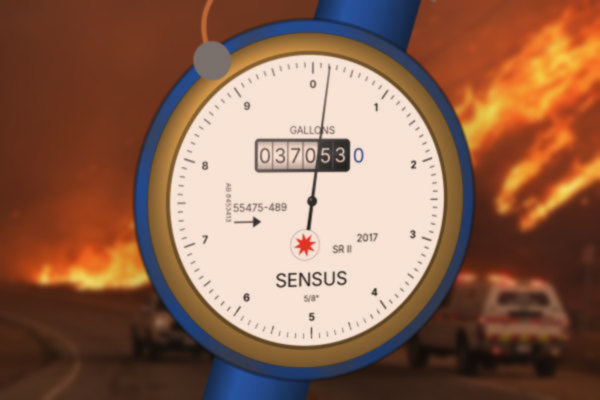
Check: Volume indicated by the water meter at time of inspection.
370530.2 gal
